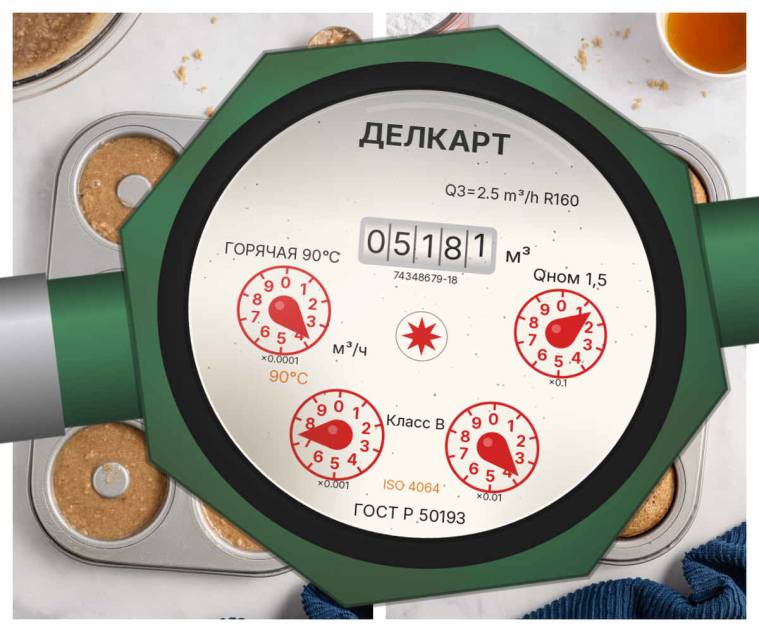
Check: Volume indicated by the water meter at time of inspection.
5181.1373 m³
